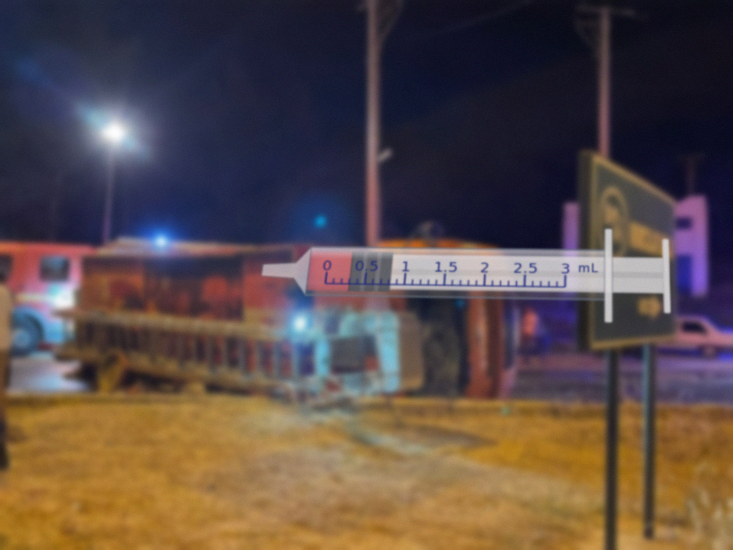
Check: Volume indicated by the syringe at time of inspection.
0.3 mL
